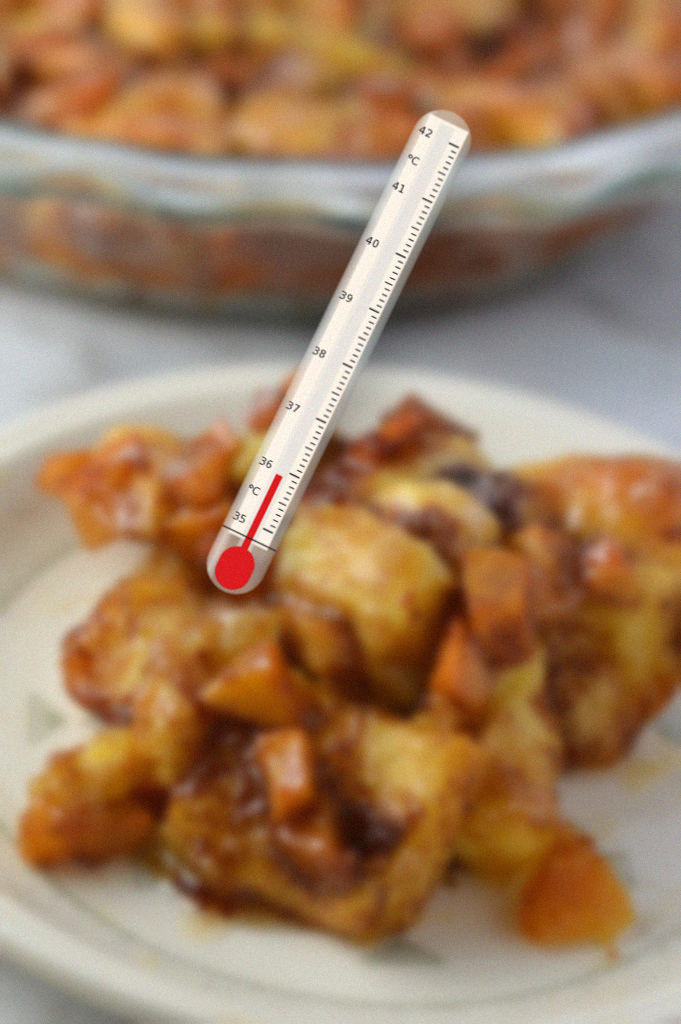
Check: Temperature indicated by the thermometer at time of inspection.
35.9 °C
